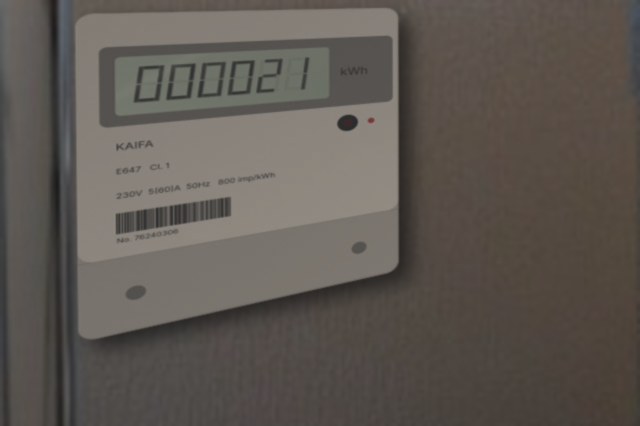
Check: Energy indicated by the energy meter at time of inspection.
21 kWh
